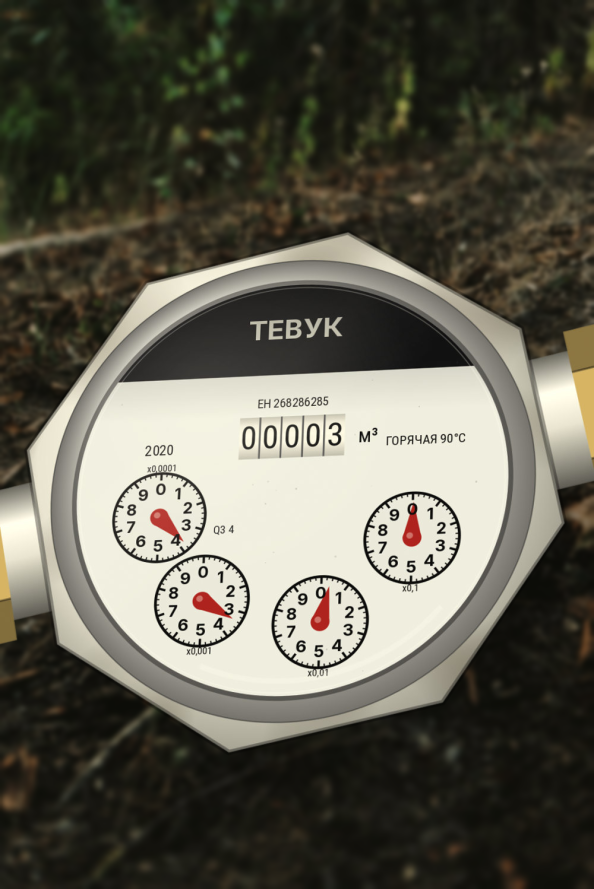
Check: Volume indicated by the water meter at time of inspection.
3.0033 m³
